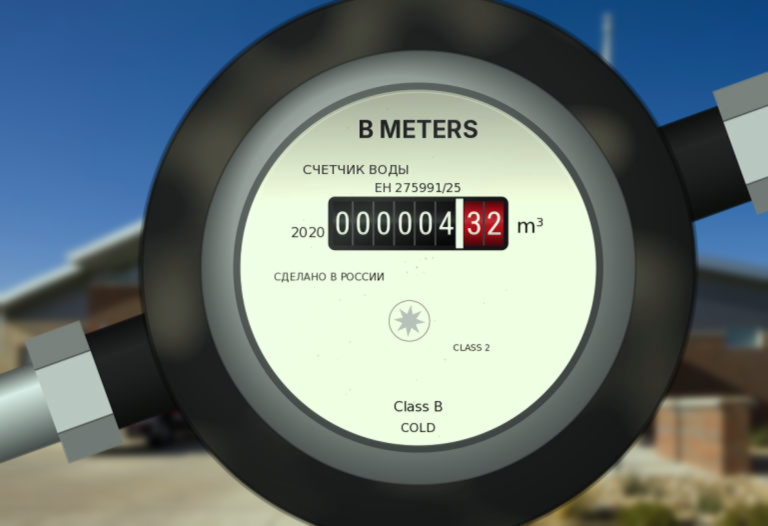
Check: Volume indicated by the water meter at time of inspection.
4.32 m³
